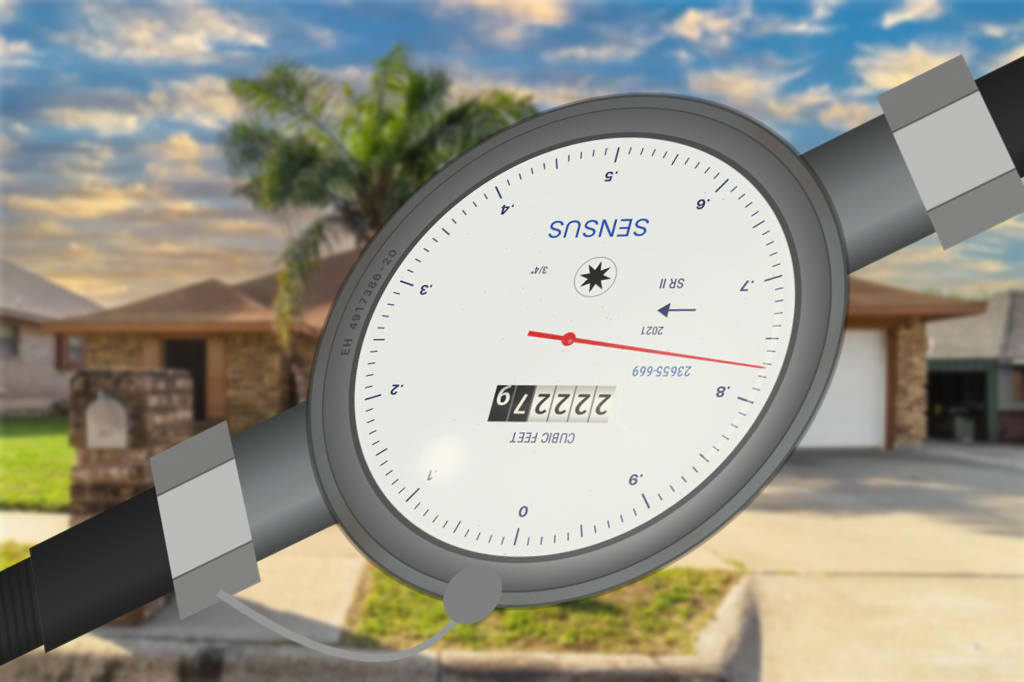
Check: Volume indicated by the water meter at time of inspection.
222278.77 ft³
